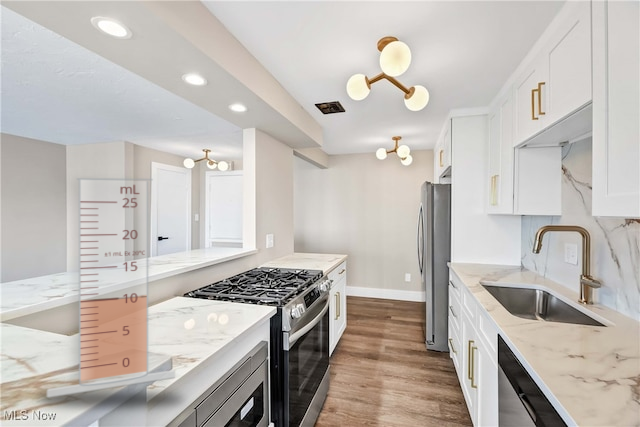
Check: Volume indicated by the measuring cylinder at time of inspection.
10 mL
